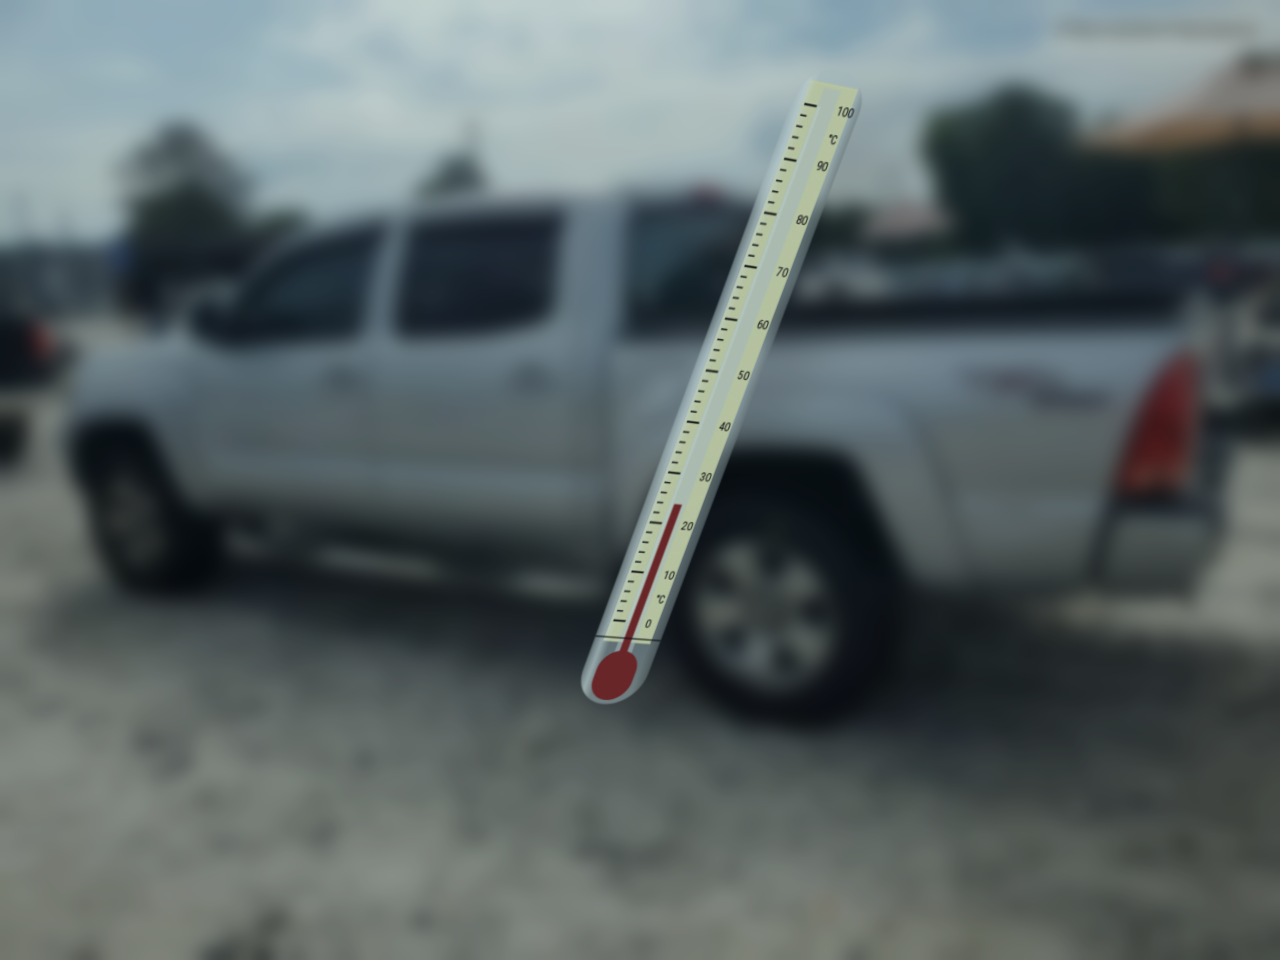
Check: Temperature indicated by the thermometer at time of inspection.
24 °C
